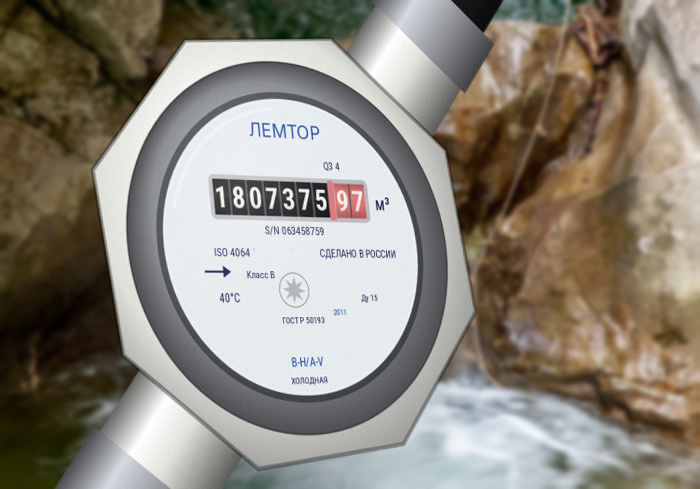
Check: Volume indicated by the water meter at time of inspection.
1807375.97 m³
